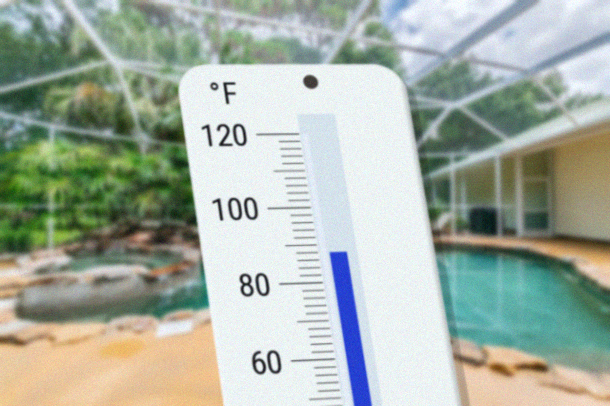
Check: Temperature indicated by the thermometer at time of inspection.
88 °F
